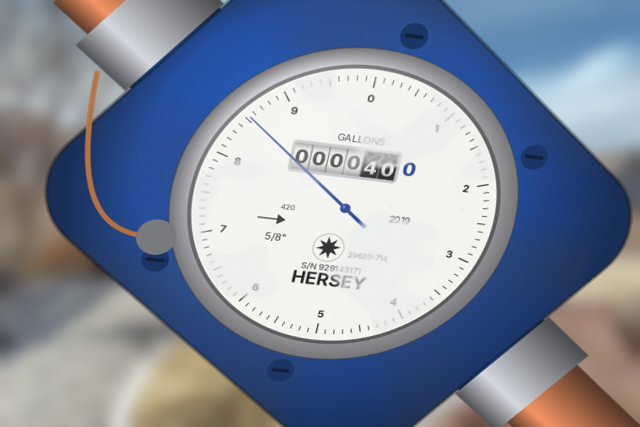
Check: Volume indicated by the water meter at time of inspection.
398.5 gal
